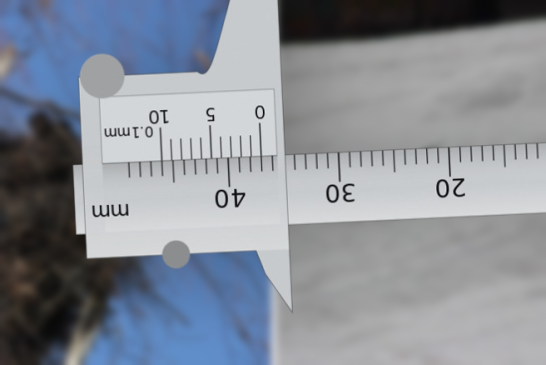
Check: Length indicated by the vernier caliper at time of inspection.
37.0 mm
